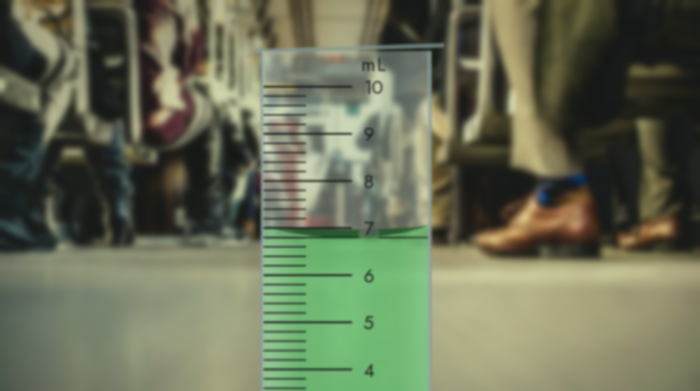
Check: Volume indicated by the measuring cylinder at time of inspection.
6.8 mL
